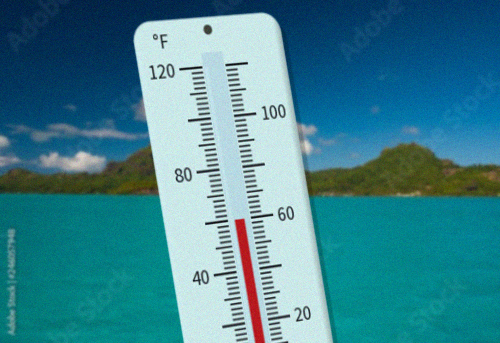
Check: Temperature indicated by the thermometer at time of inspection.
60 °F
